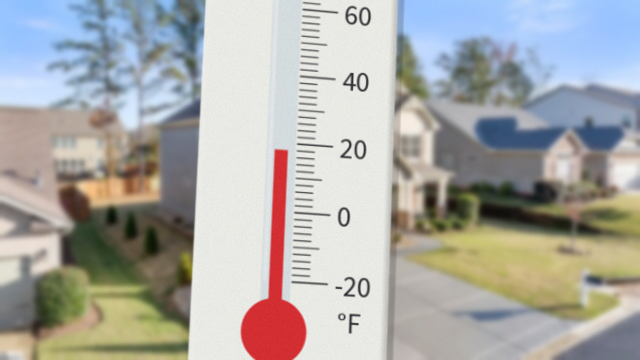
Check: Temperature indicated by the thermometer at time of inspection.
18 °F
